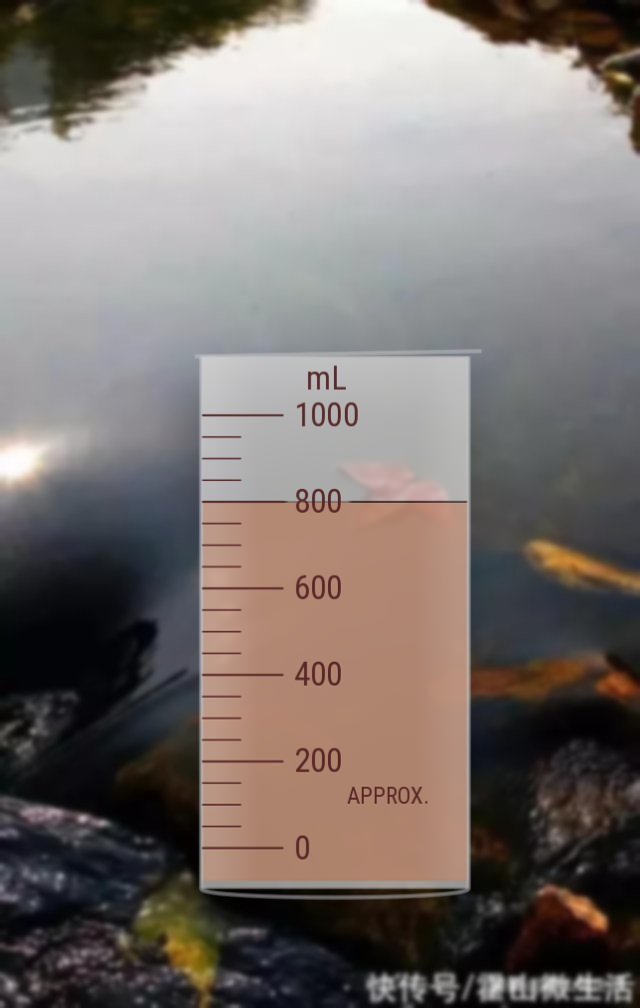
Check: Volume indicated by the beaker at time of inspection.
800 mL
